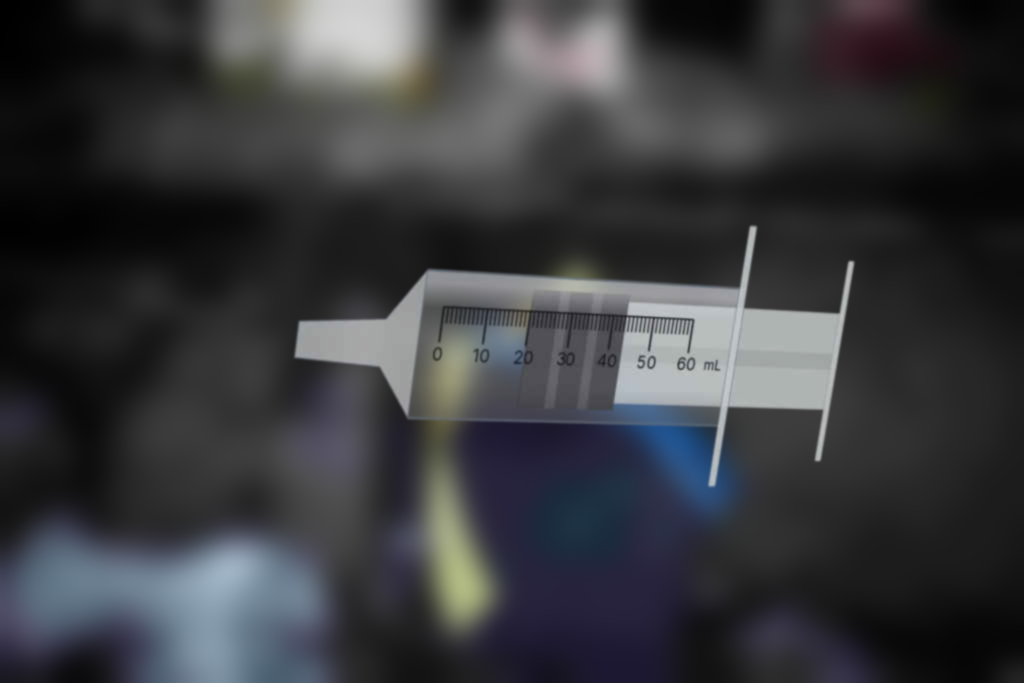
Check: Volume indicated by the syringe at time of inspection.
20 mL
